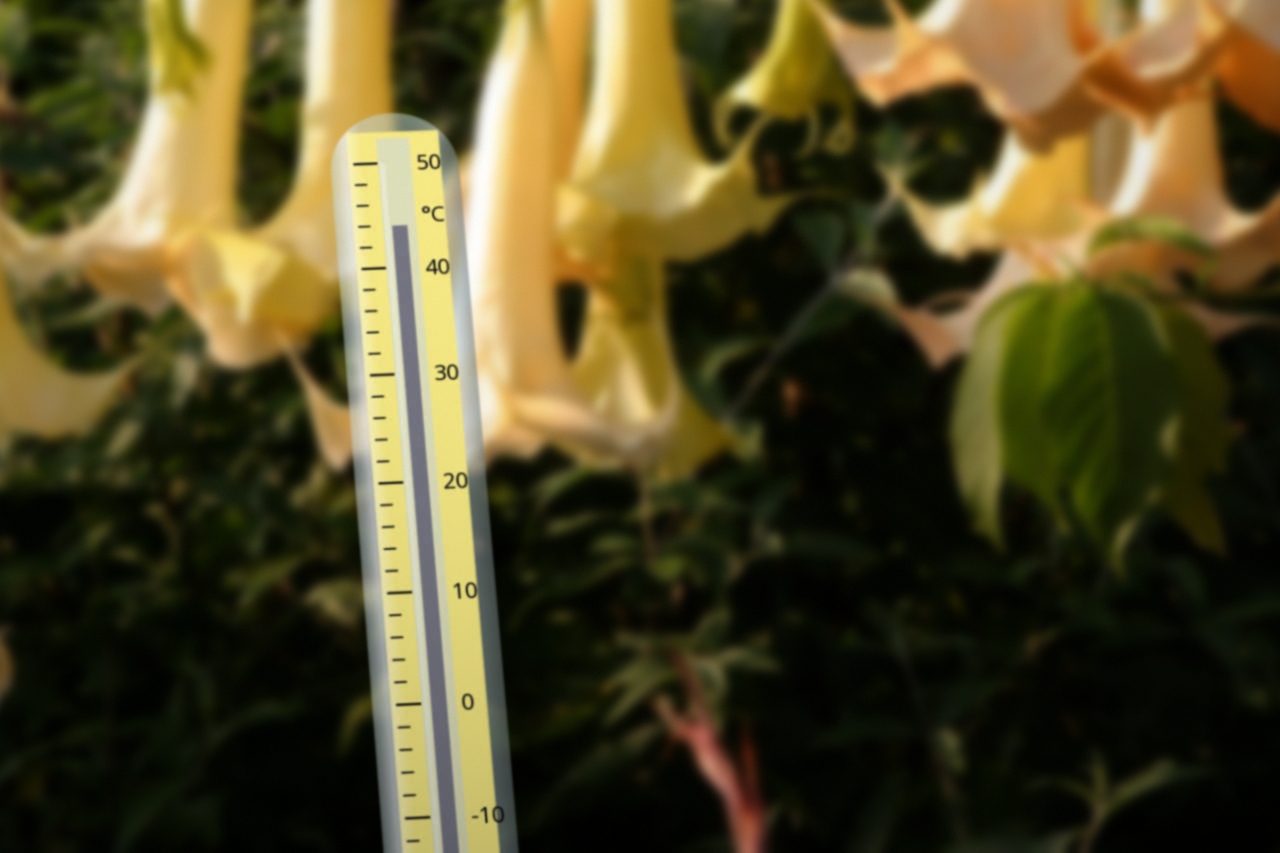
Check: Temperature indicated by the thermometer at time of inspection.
44 °C
